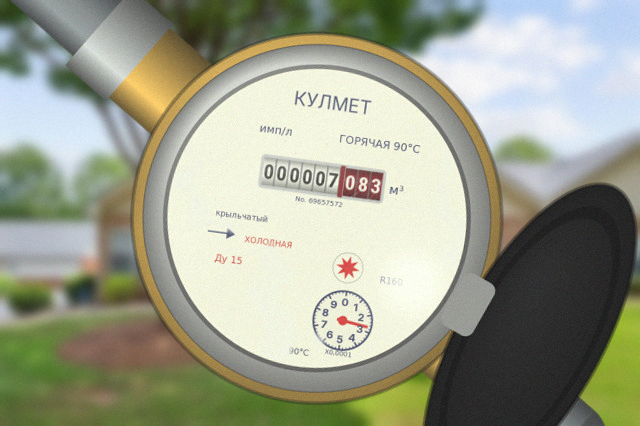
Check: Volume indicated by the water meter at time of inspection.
7.0832 m³
